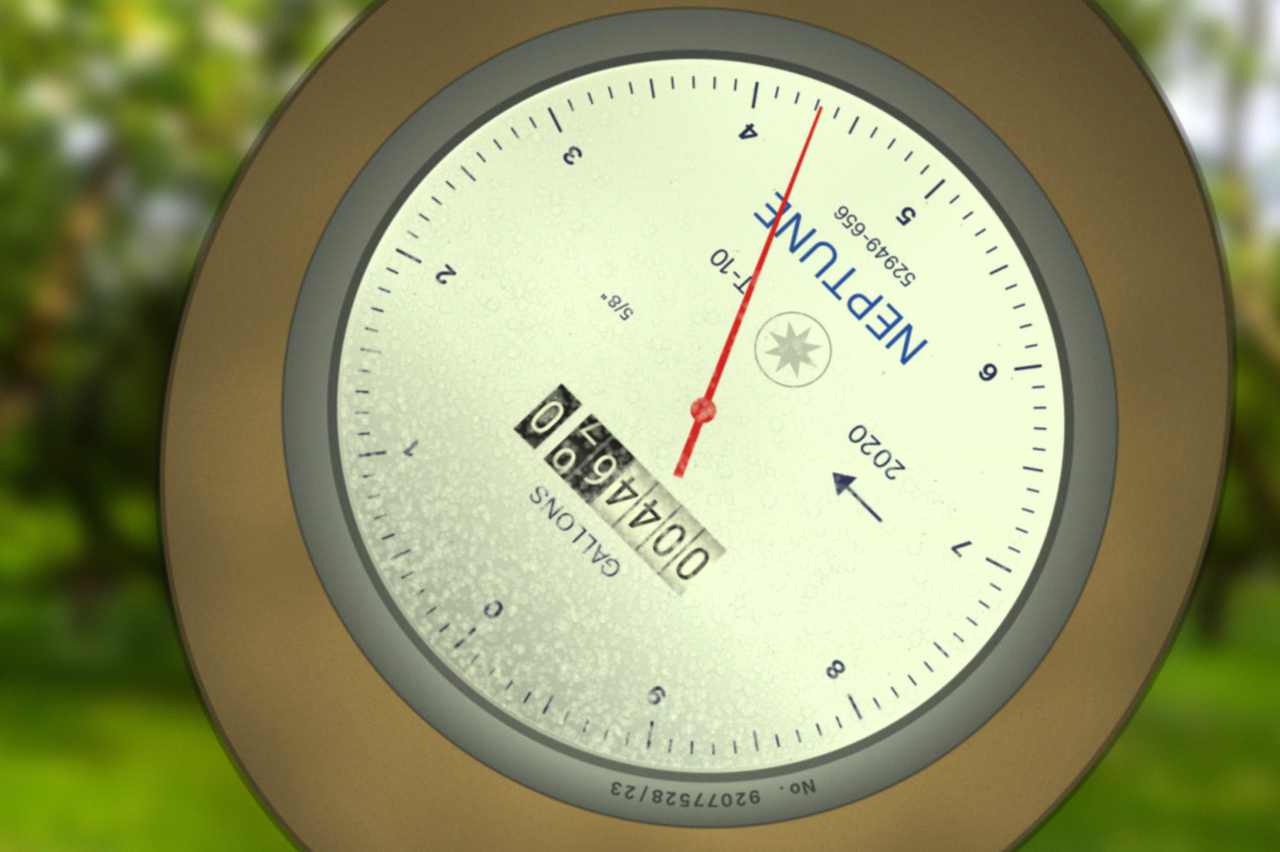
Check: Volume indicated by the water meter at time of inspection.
44664.3 gal
